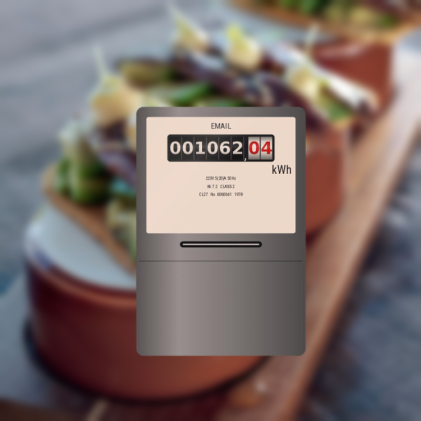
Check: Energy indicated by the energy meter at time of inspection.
1062.04 kWh
